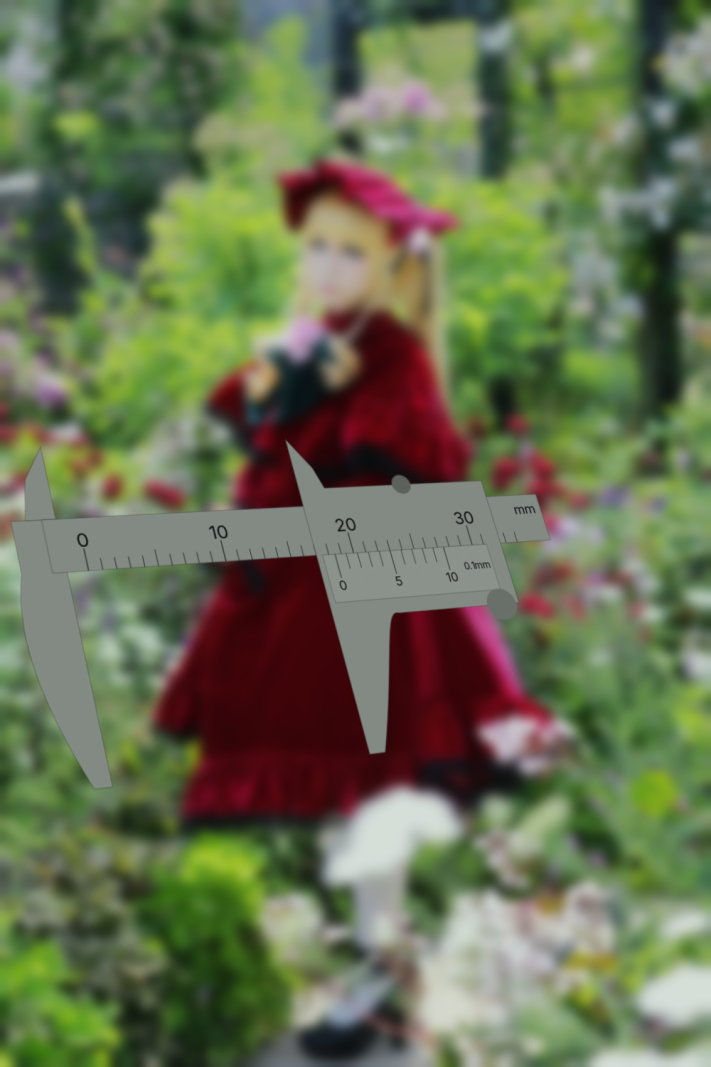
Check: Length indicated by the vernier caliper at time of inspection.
18.5 mm
